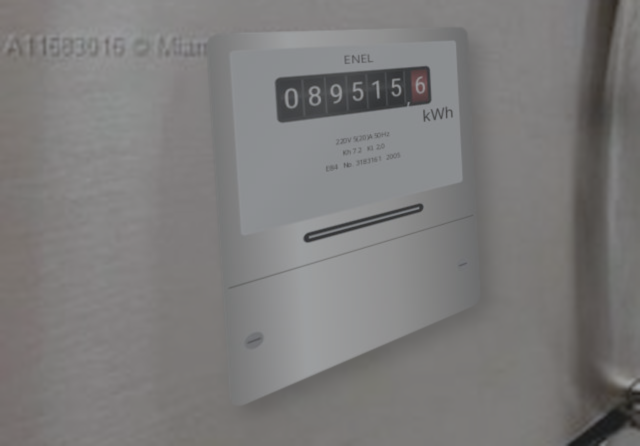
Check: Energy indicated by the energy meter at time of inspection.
89515.6 kWh
